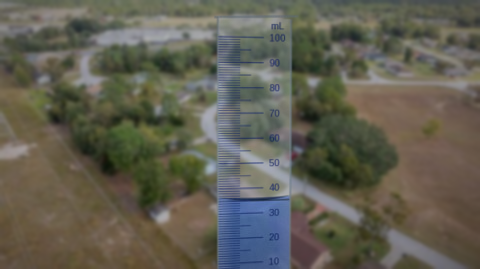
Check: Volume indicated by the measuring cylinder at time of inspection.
35 mL
